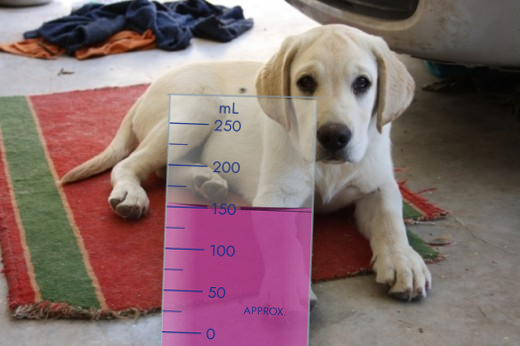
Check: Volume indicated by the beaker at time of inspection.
150 mL
